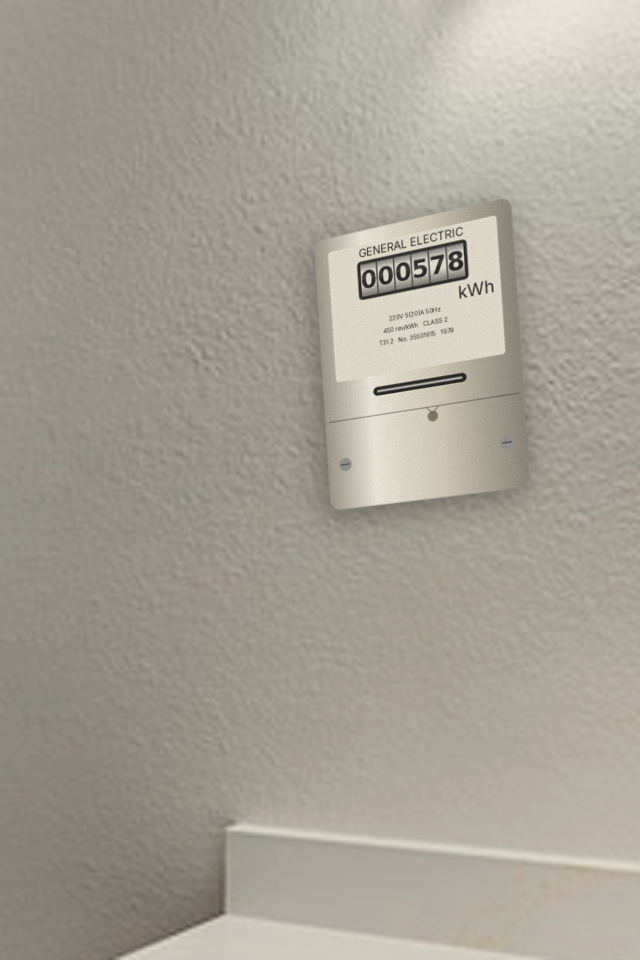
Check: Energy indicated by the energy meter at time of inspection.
578 kWh
